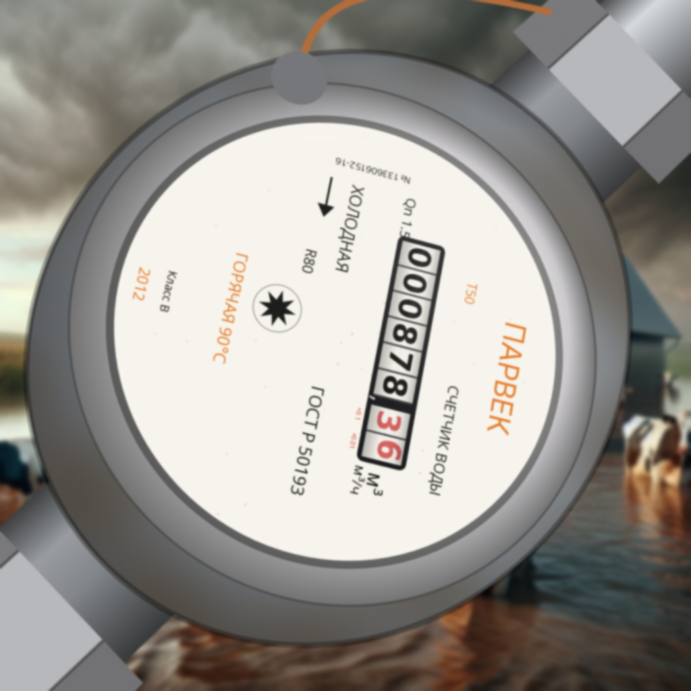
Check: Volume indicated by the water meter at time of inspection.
878.36 m³
